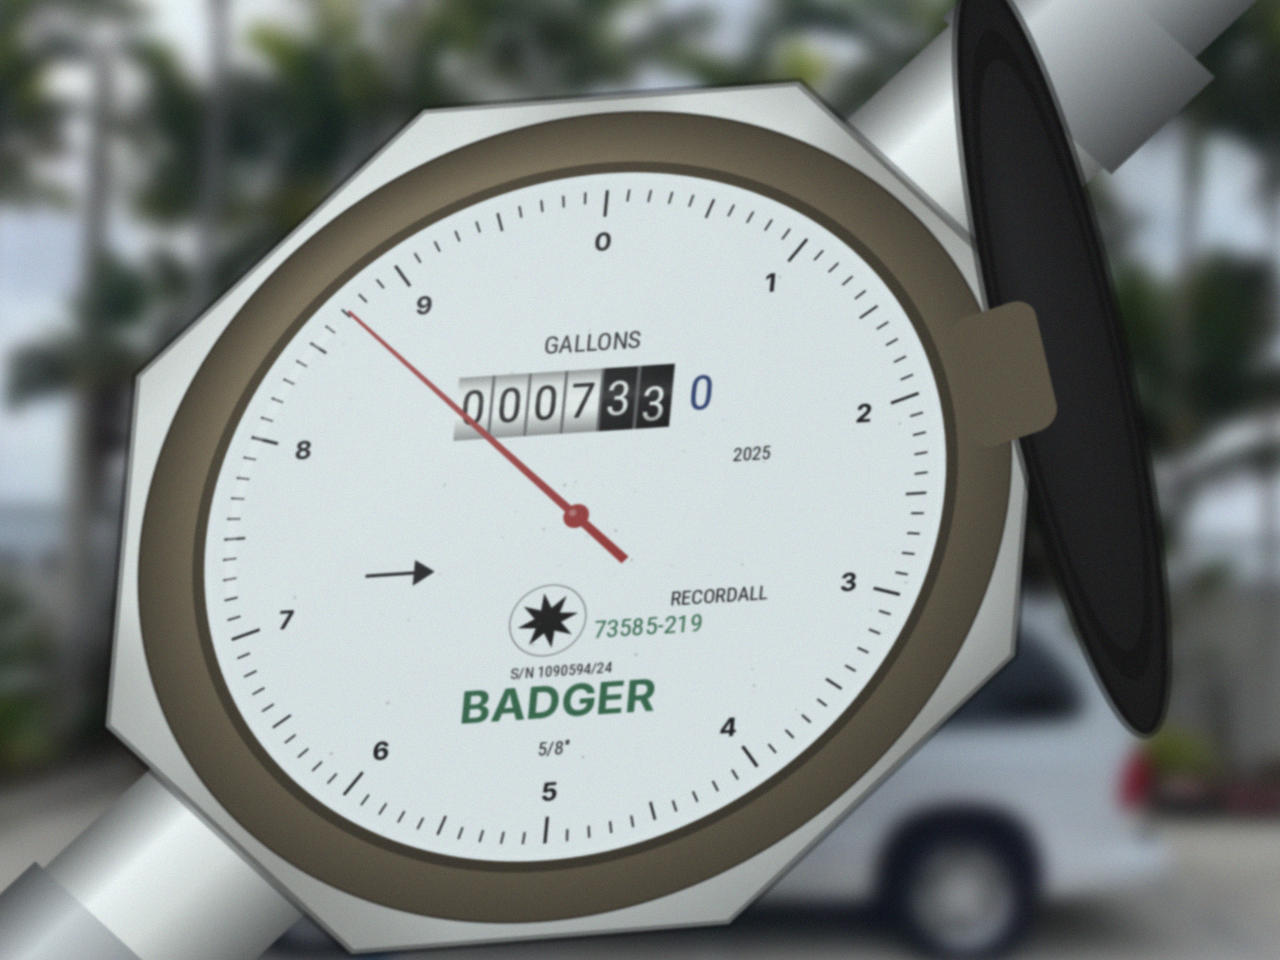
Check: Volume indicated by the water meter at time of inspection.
7328.7 gal
